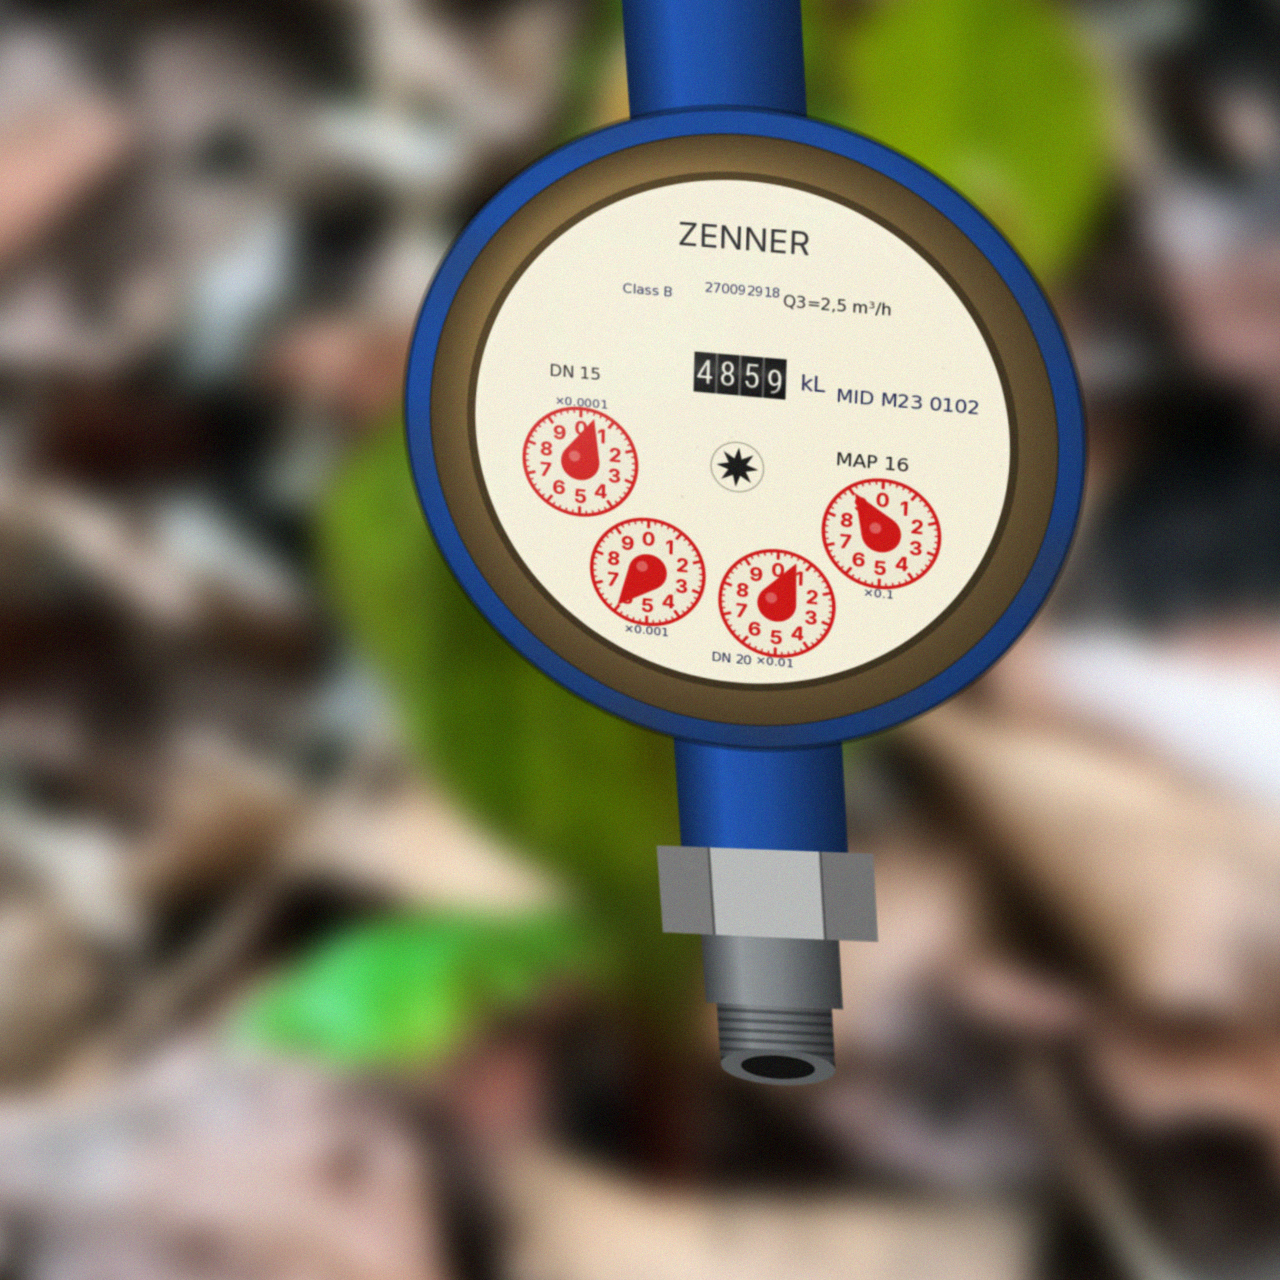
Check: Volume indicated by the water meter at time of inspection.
4858.9060 kL
